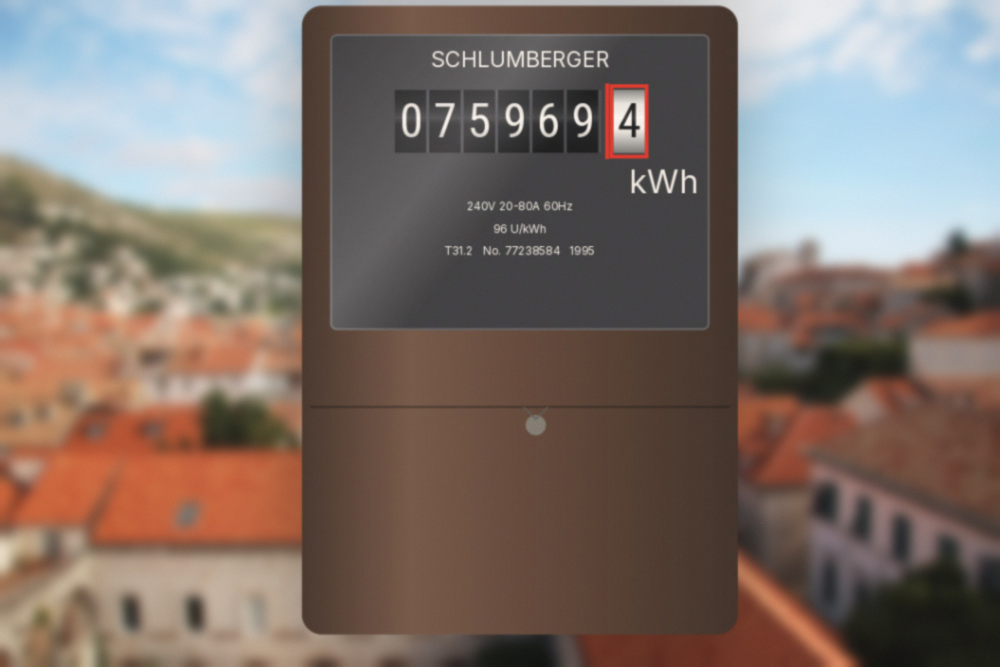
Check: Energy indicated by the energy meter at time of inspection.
75969.4 kWh
